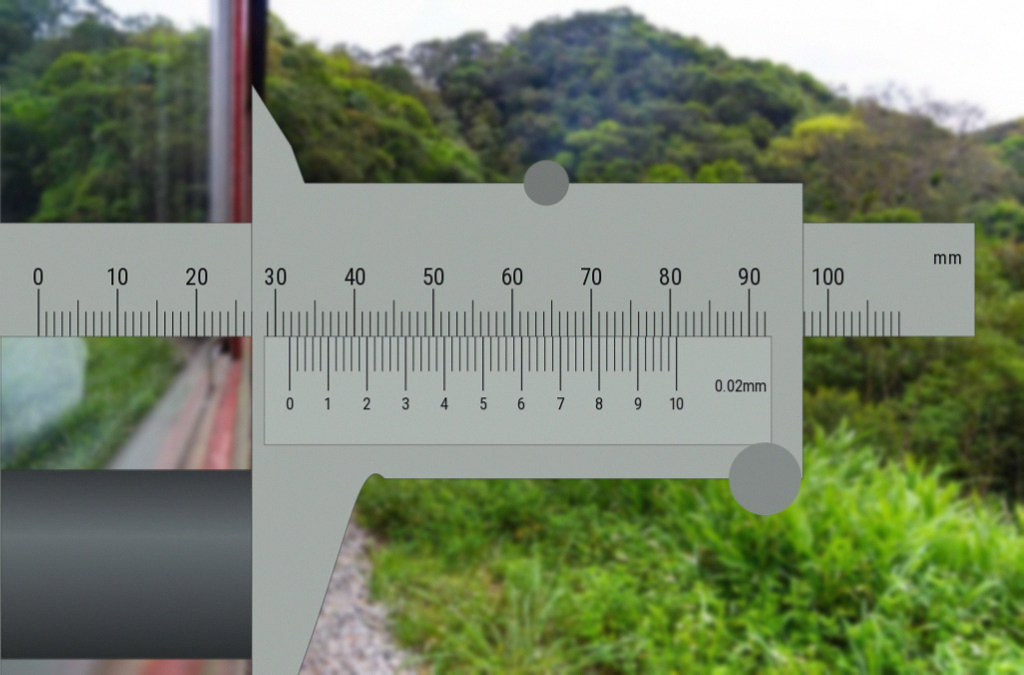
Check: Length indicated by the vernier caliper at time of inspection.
31.8 mm
